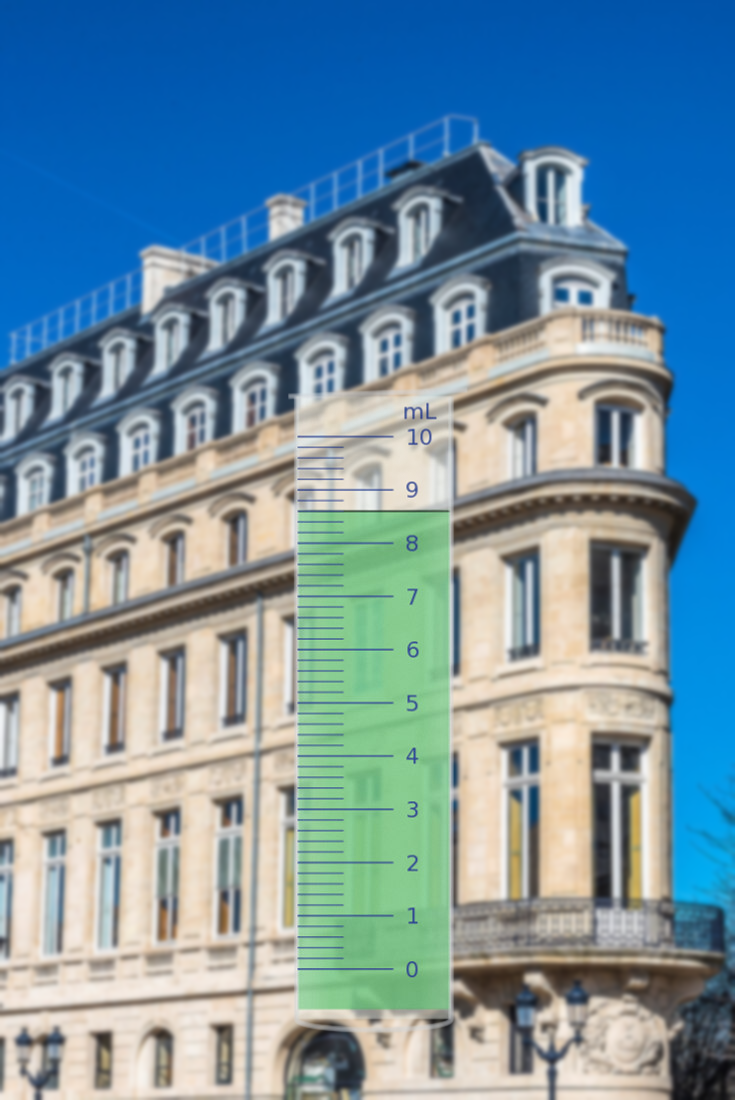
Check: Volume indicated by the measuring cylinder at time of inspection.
8.6 mL
